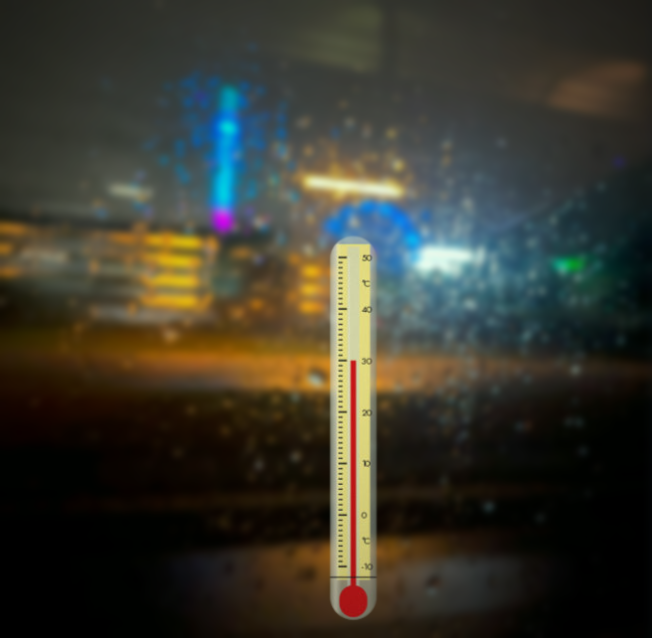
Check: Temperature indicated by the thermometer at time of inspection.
30 °C
